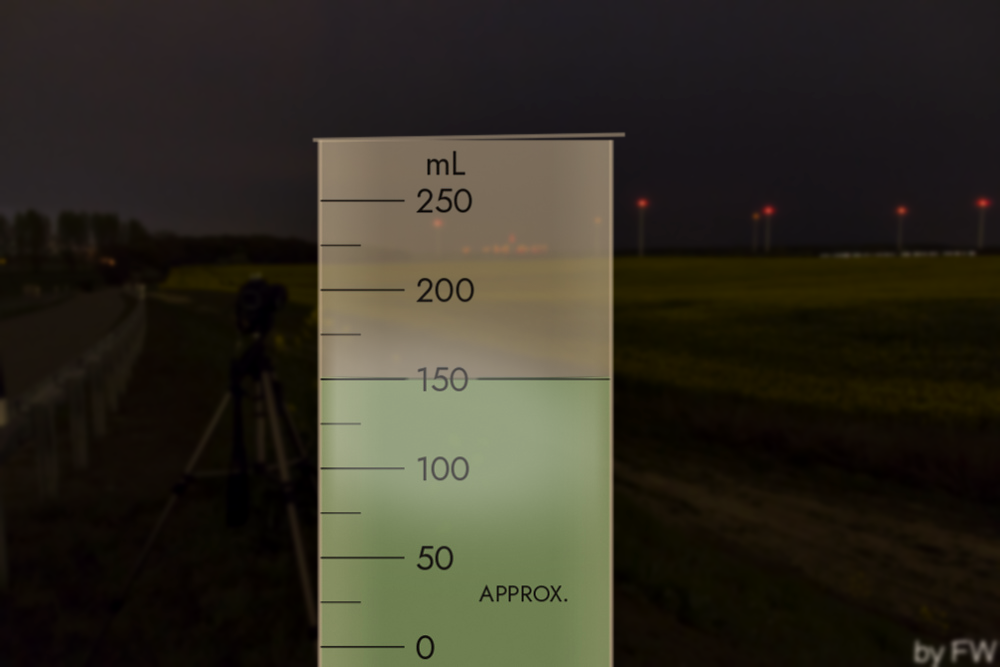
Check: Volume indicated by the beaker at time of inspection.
150 mL
